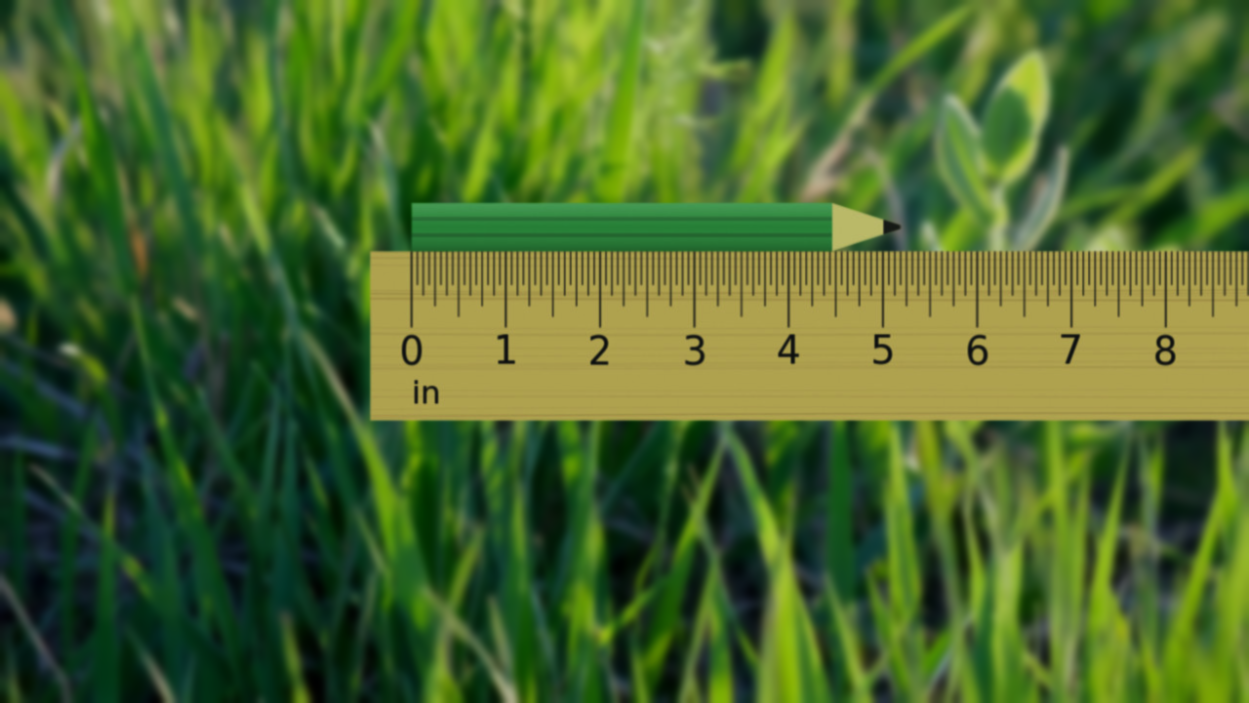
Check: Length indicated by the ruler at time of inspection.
5.1875 in
